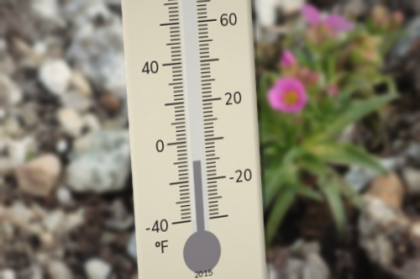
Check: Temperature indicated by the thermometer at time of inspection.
-10 °F
